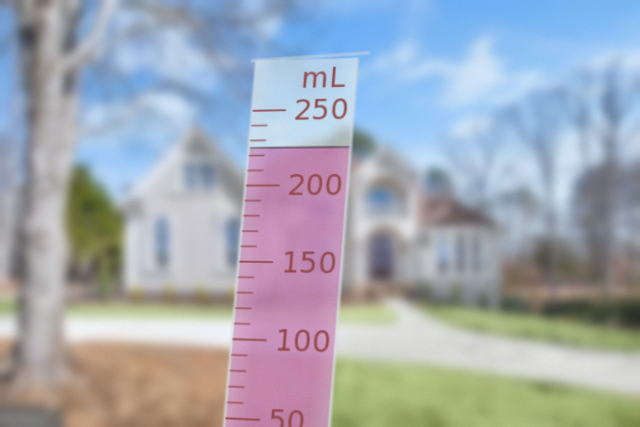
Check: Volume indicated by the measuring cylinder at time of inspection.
225 mL
